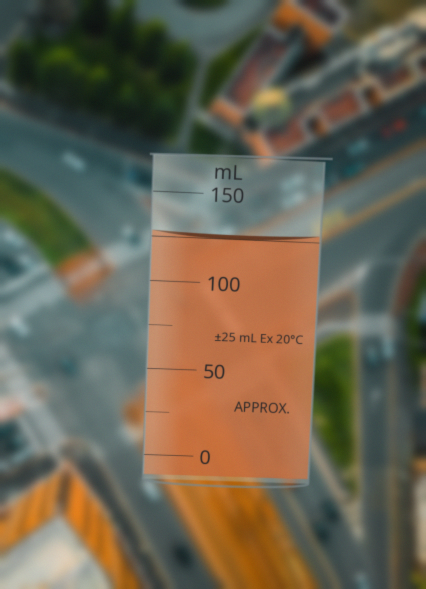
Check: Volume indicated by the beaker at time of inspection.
125 mL
